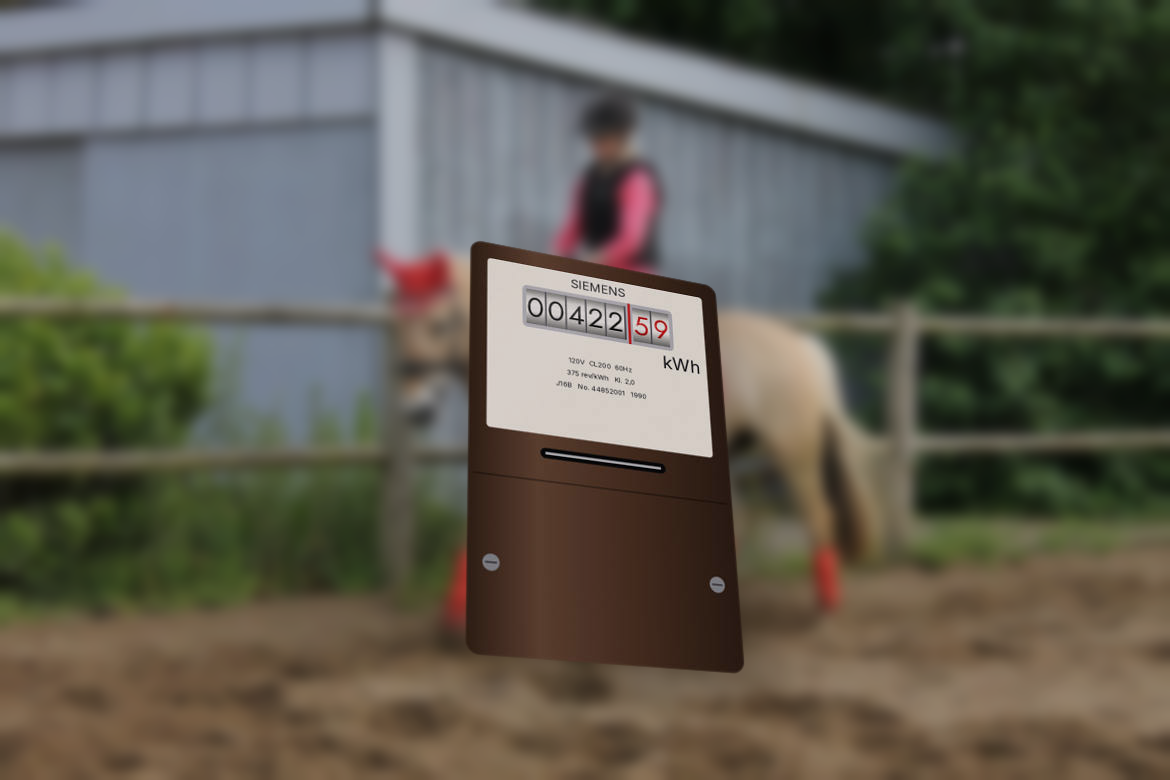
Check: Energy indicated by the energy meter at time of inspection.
422.59 kWh
